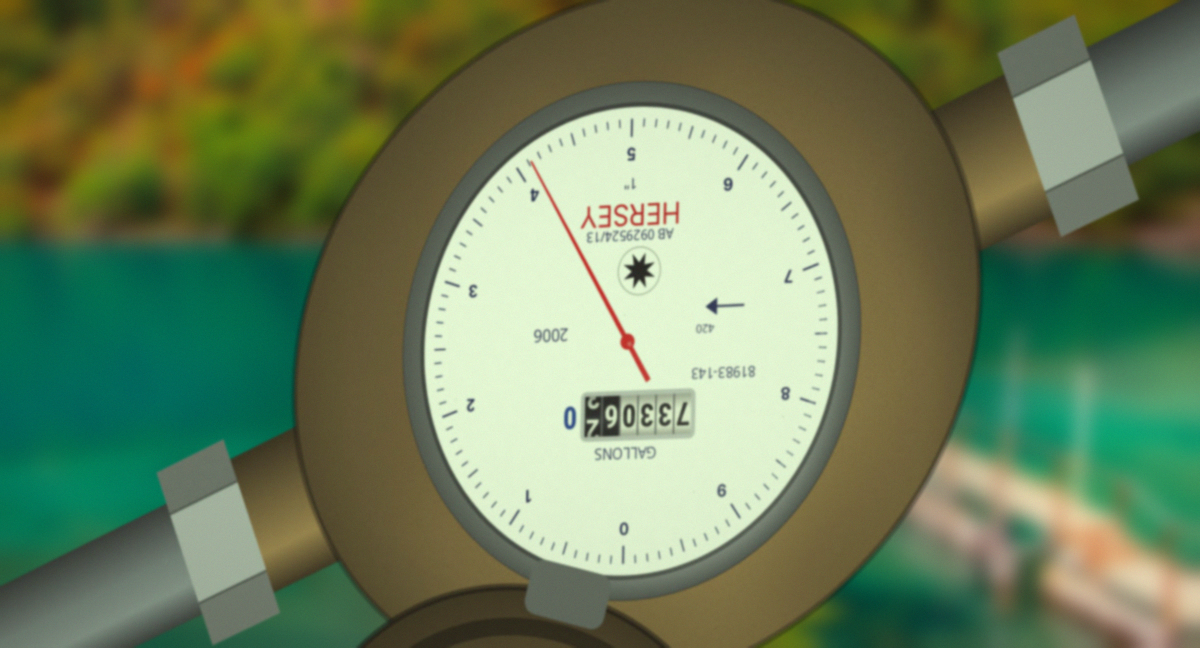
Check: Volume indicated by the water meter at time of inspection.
7330624.1 gal
